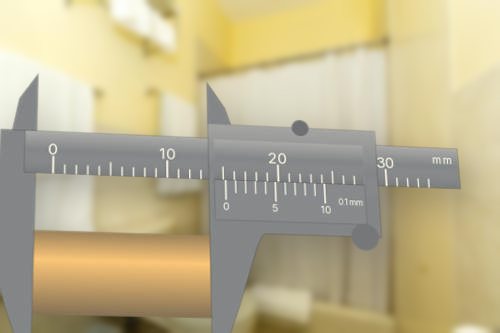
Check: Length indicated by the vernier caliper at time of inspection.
15.2 mm
